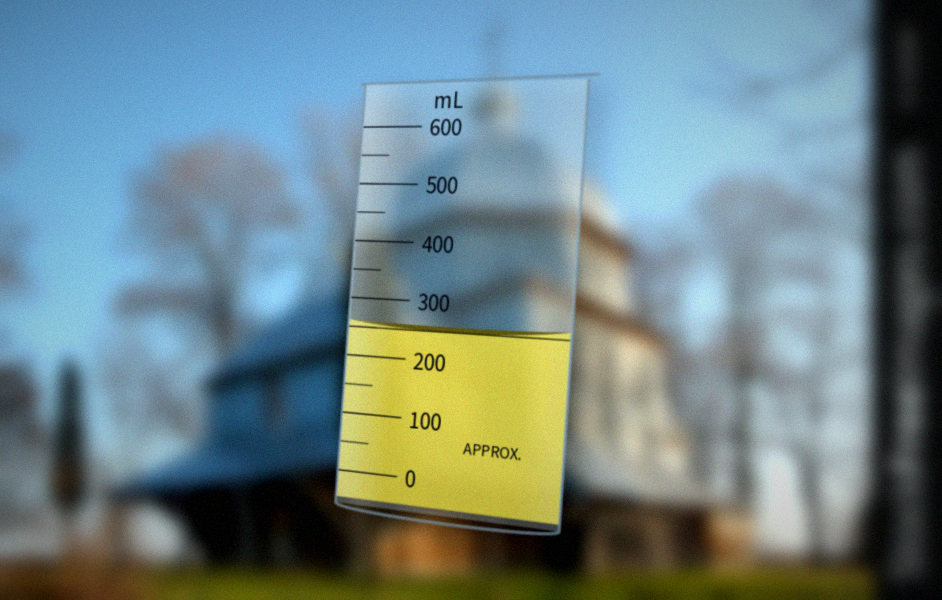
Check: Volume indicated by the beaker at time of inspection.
250 mL
